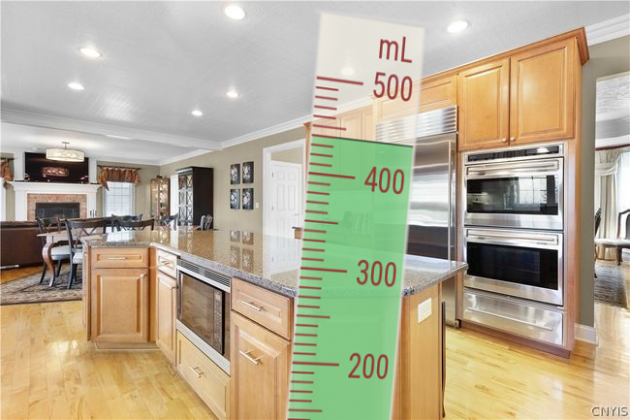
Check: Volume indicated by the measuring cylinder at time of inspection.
440 mL
